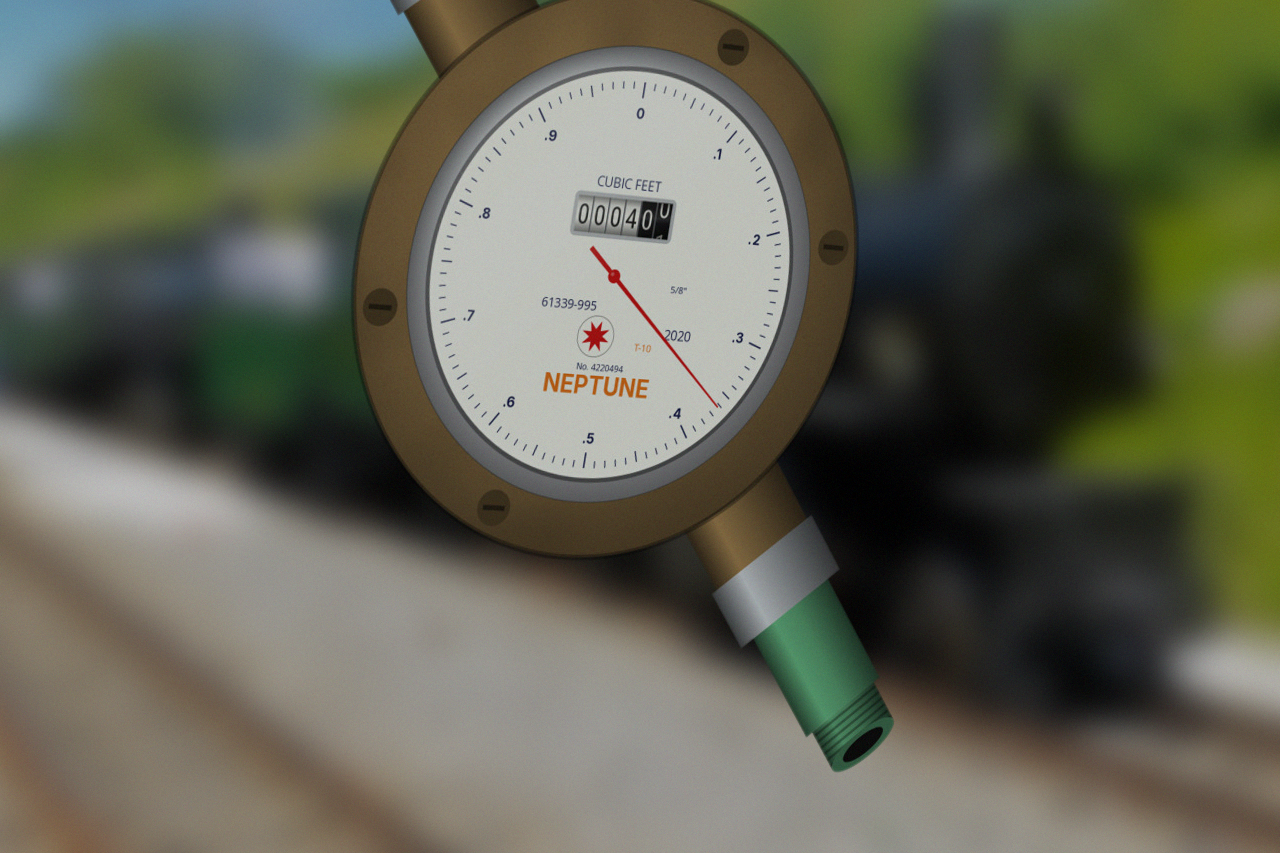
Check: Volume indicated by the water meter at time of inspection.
400.36 ft³
